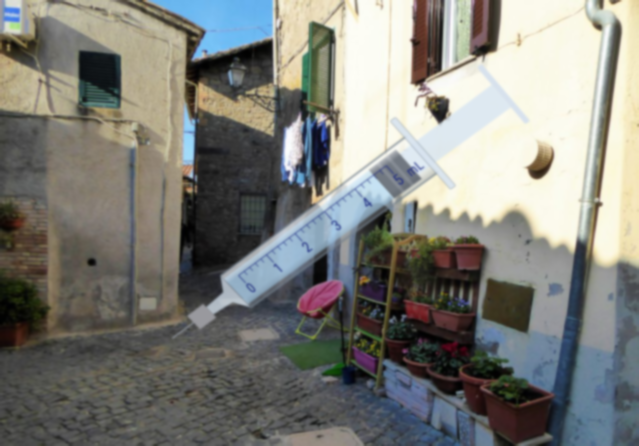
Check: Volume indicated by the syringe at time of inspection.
4.6 mL
